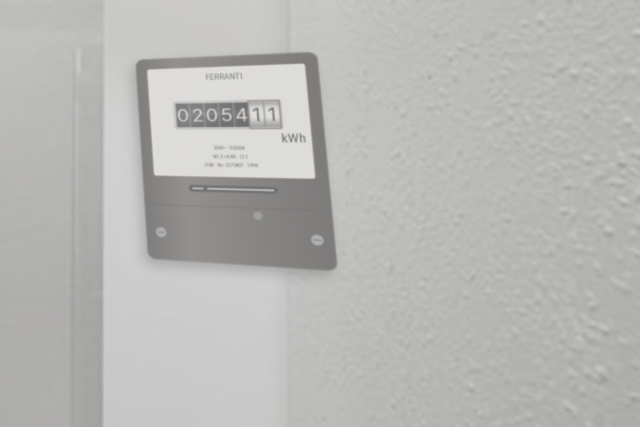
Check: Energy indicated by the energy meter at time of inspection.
2054.11 kWh
